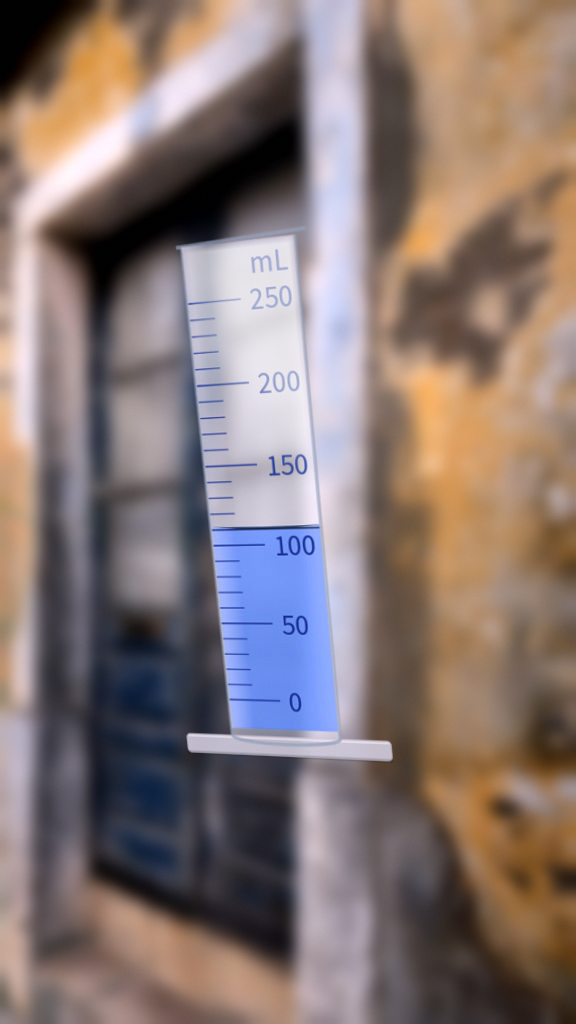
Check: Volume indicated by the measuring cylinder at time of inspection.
110 mL
